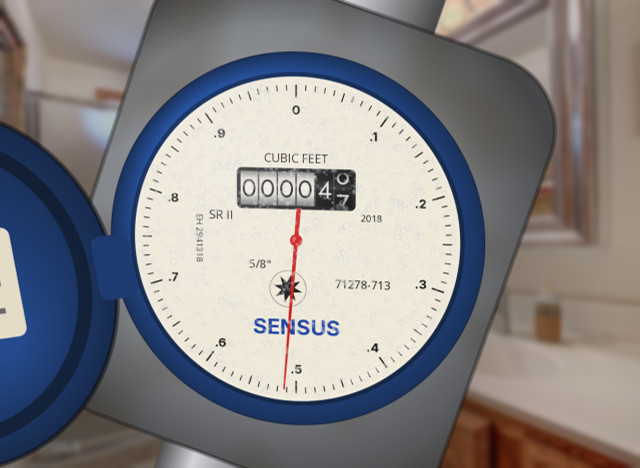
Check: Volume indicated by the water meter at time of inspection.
46.51 ft³
